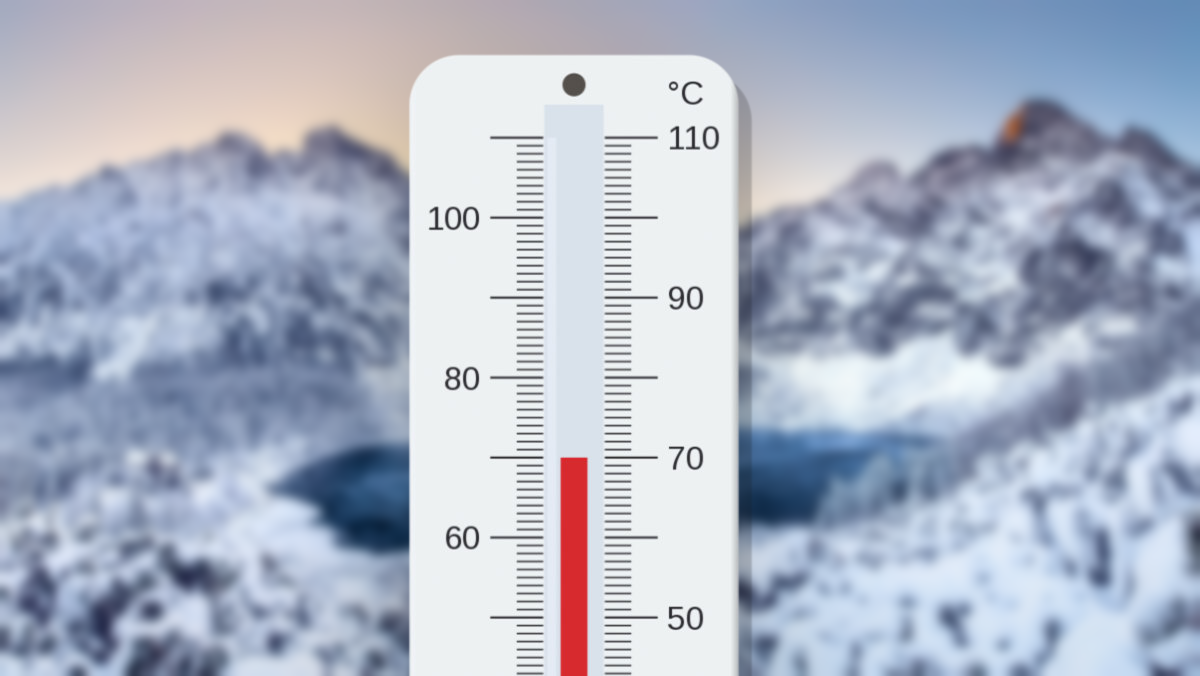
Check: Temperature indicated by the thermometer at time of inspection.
70 °C
